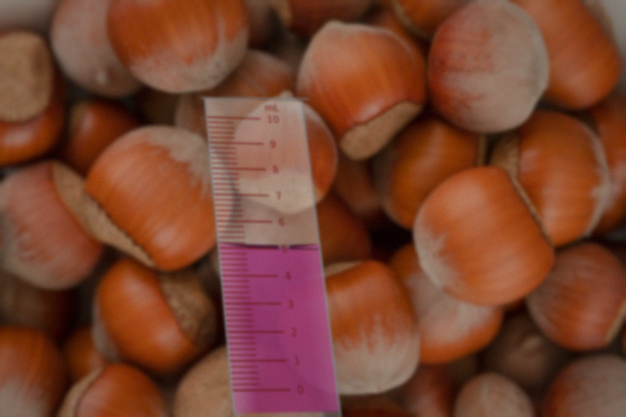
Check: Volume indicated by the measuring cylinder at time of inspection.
5 mL
